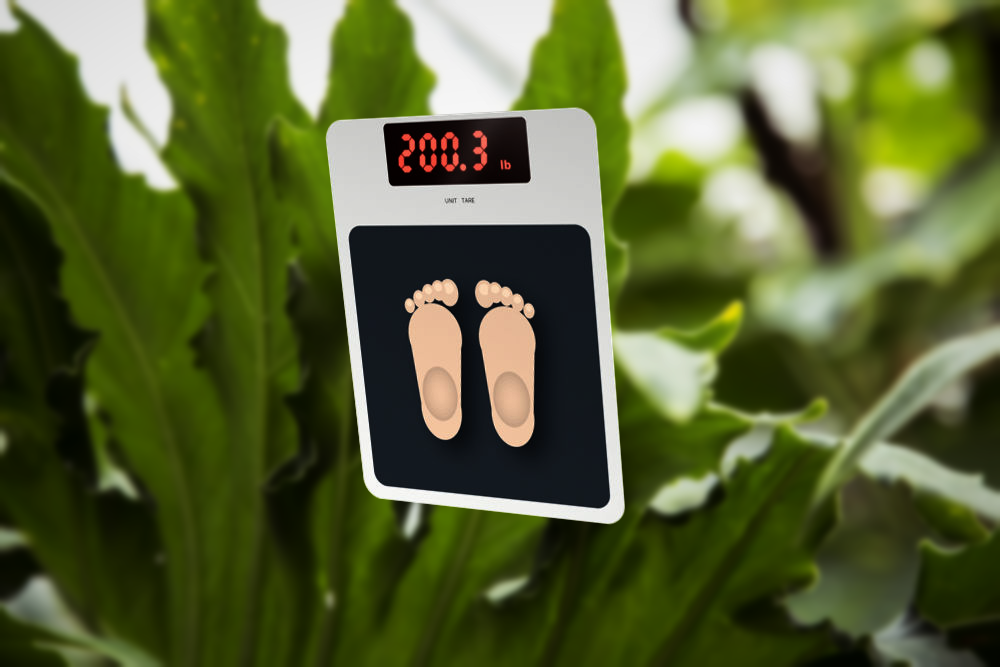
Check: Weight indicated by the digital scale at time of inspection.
200.3 lb
